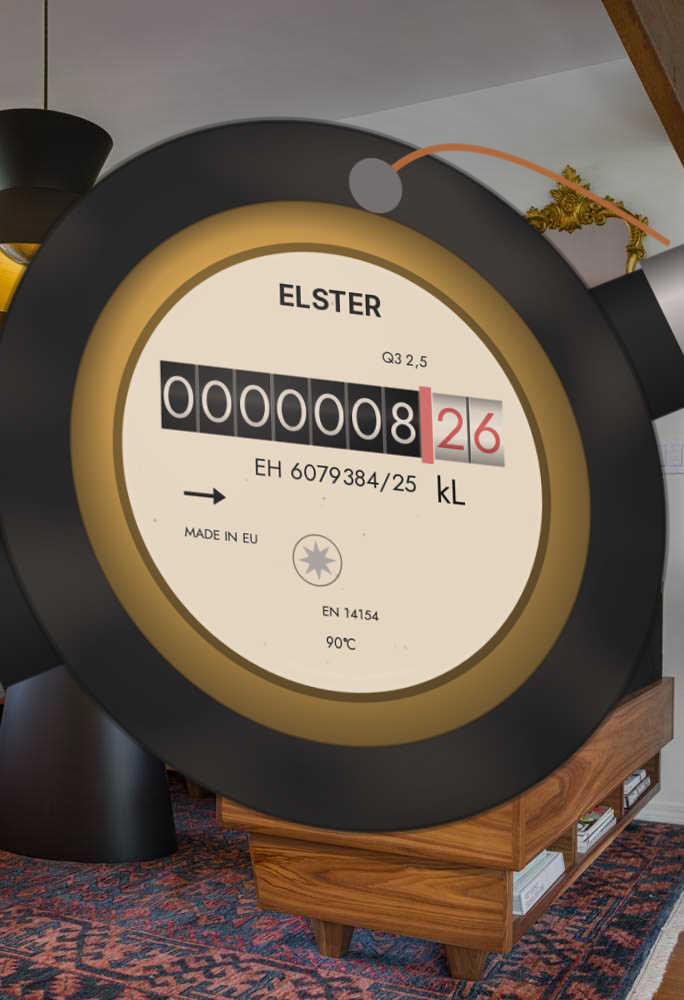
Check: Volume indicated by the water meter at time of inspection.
8.26 kL
